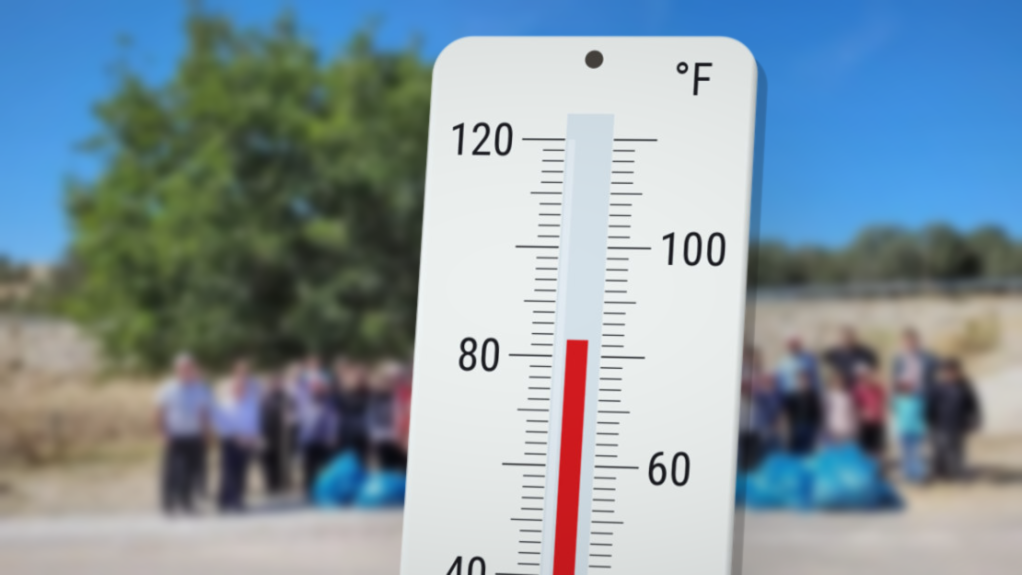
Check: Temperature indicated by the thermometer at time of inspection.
83 °F
